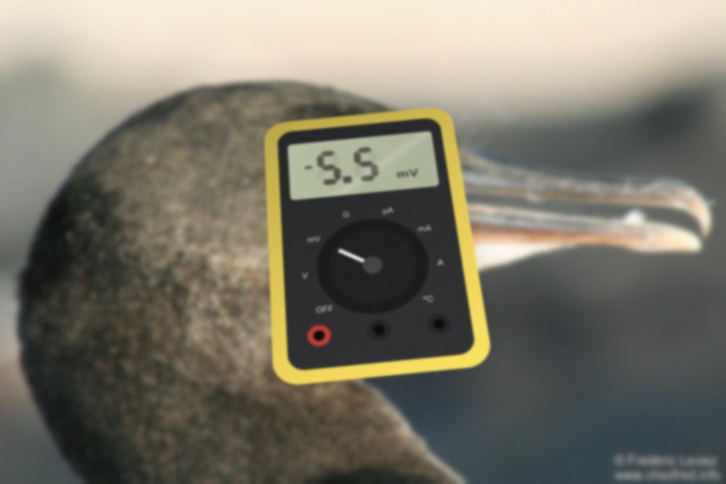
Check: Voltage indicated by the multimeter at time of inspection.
-5.5 mV
